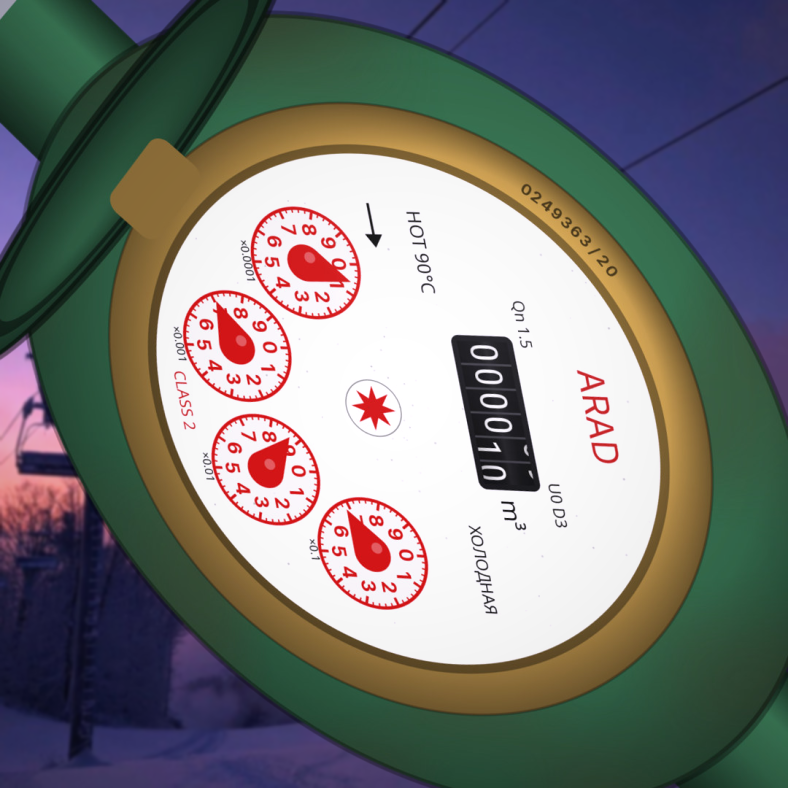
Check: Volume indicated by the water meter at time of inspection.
9.6870 m³
